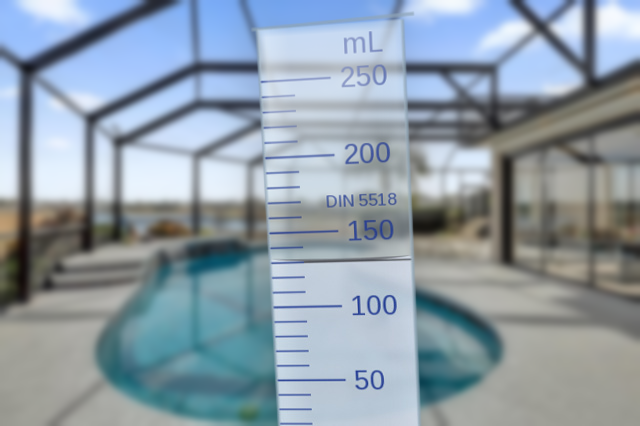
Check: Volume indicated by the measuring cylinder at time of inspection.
130 mL
